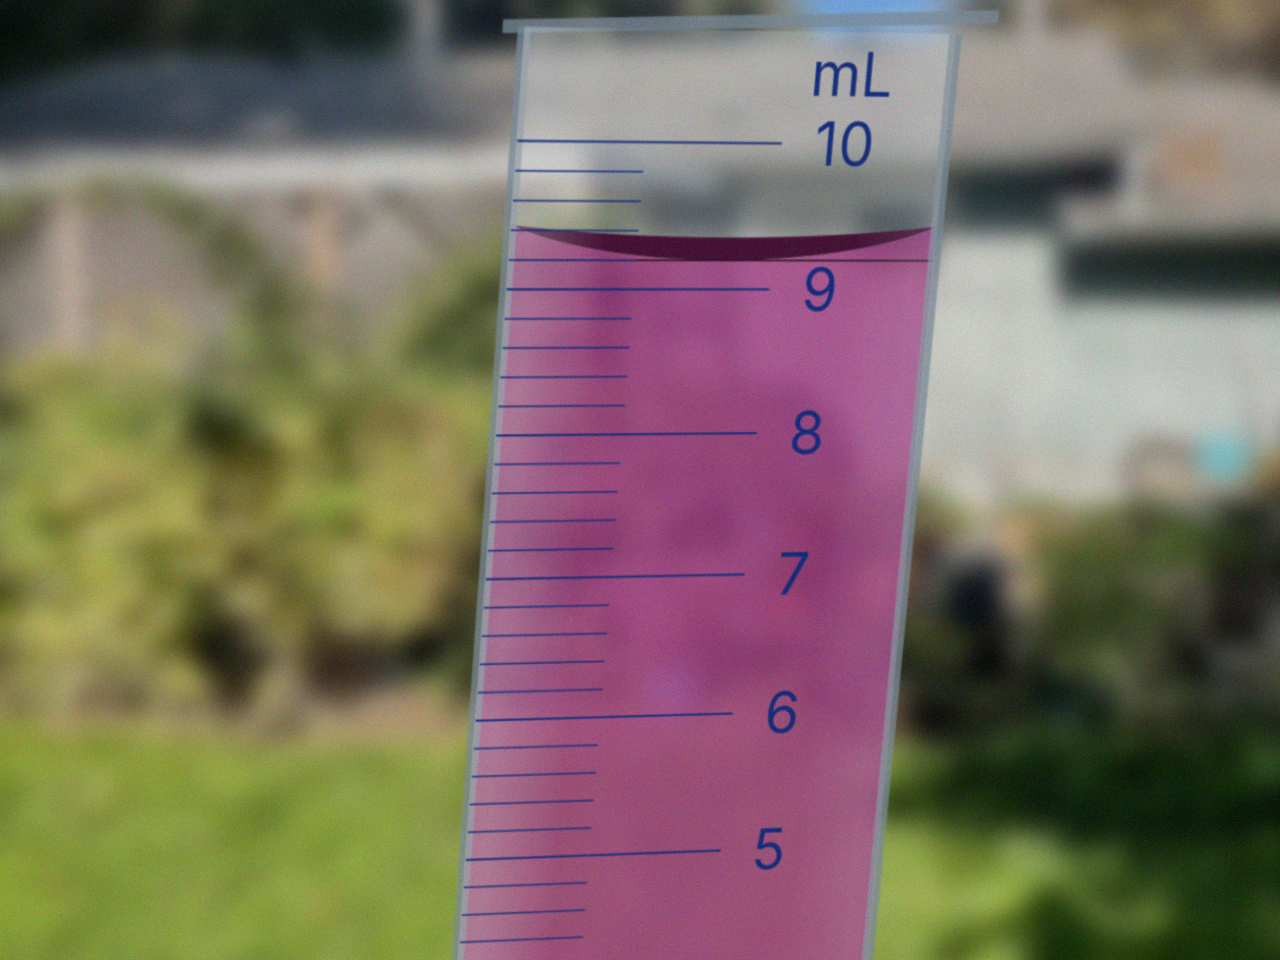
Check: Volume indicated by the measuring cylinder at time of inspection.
9.2 mL
